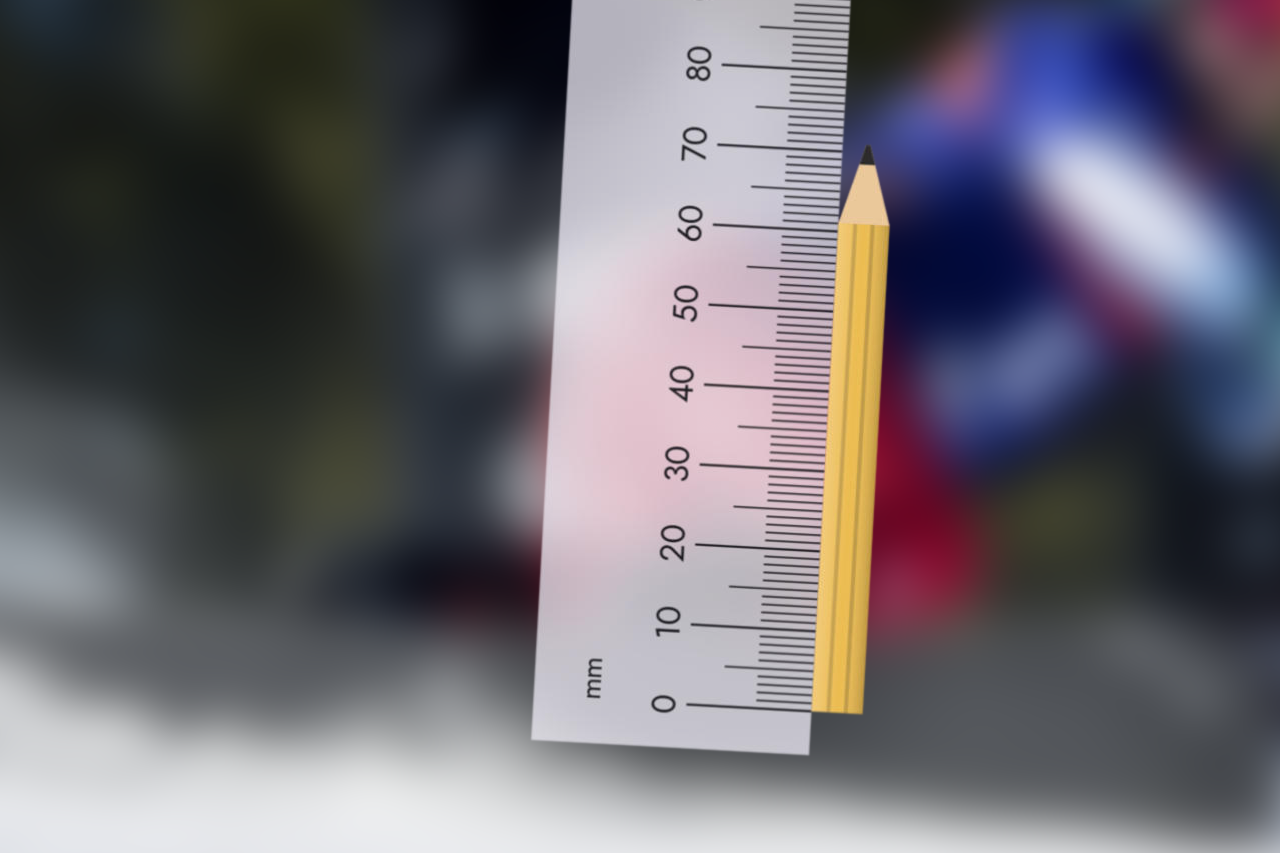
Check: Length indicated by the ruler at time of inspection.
71 mm
